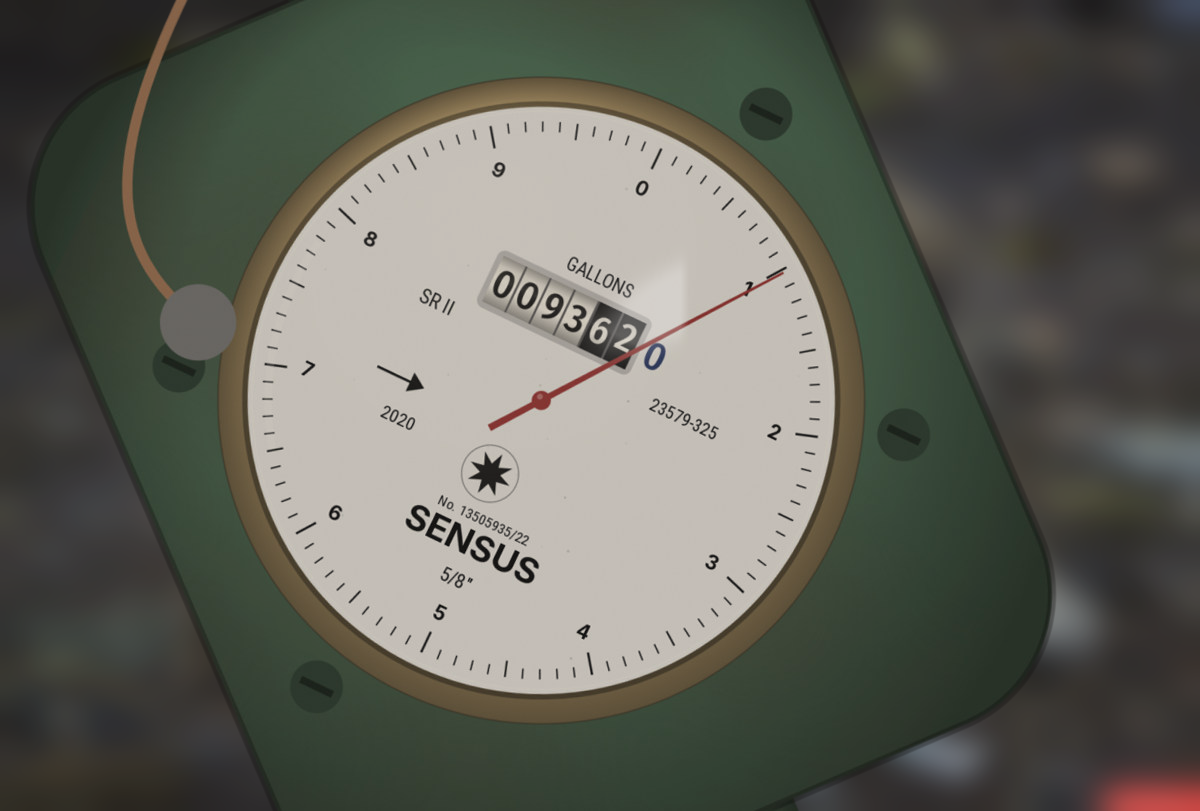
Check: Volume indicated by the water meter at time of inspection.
93621.0 gal
